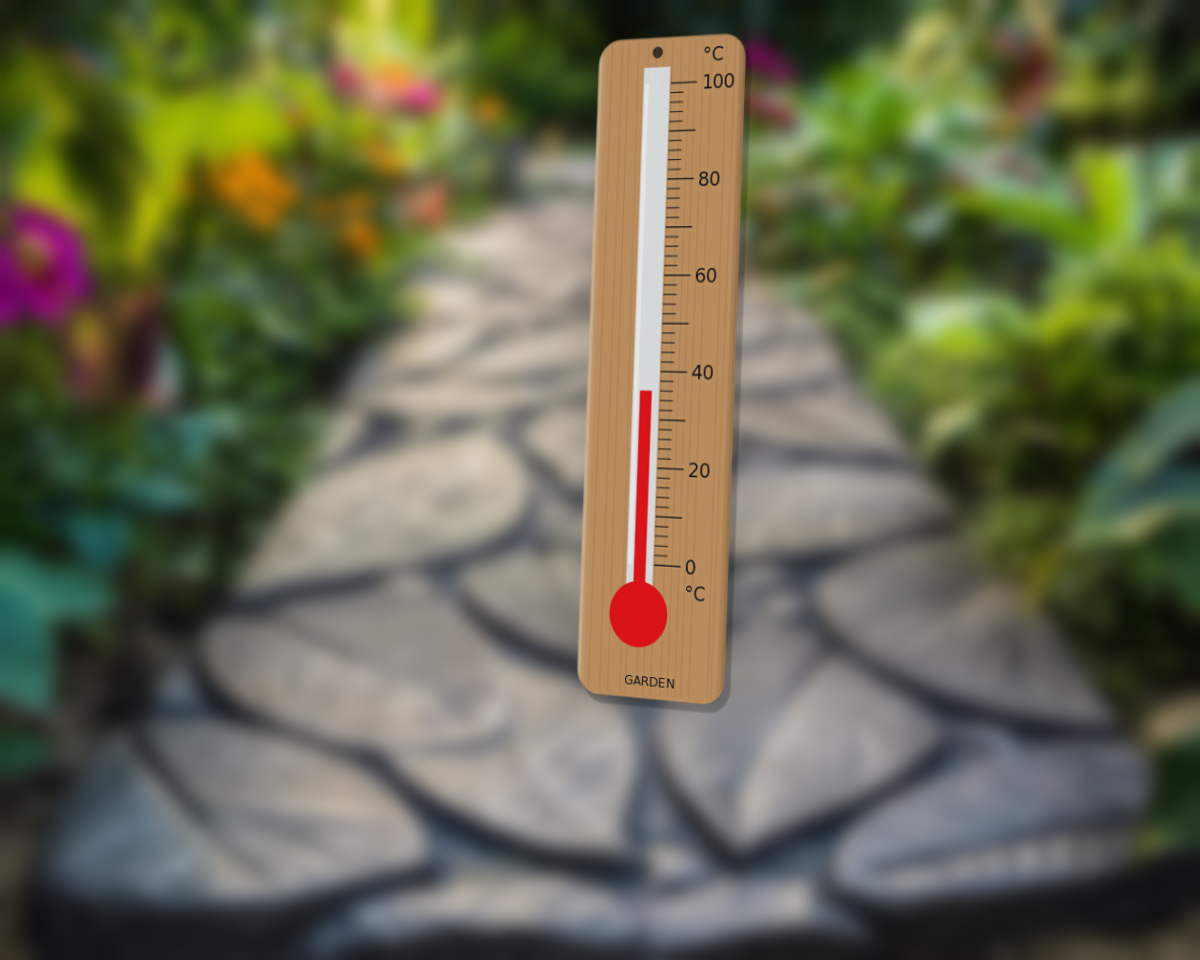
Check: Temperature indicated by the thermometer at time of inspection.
36 °C
